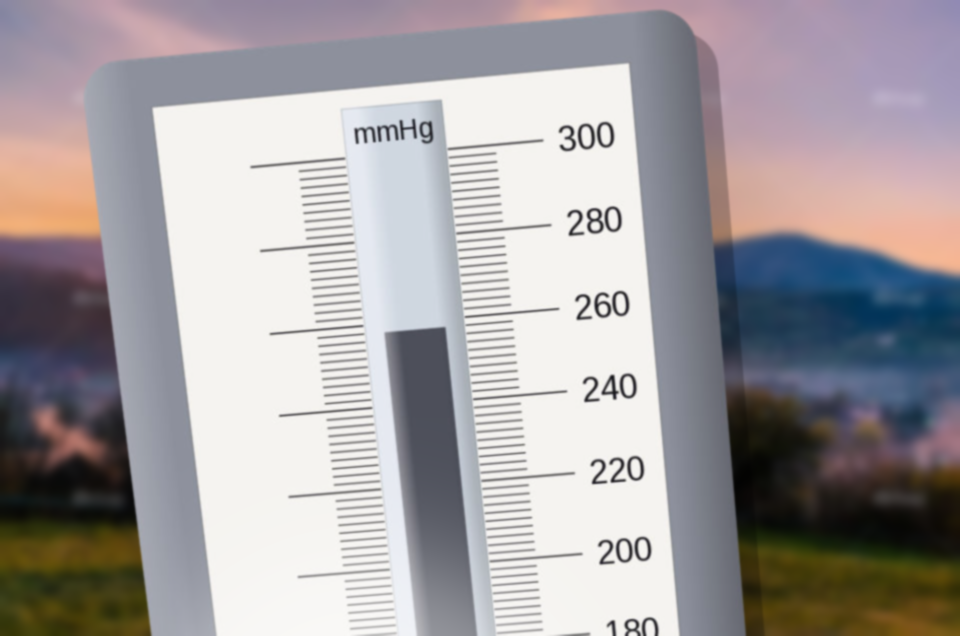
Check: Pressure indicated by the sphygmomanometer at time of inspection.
258 mmHg
